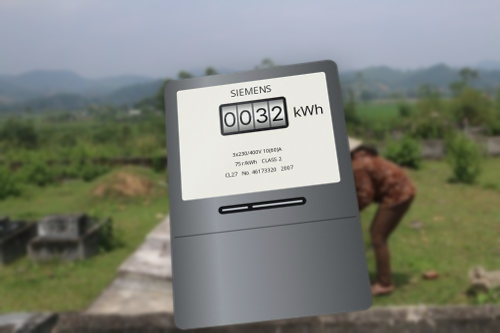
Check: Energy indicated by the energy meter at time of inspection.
32 kWh
